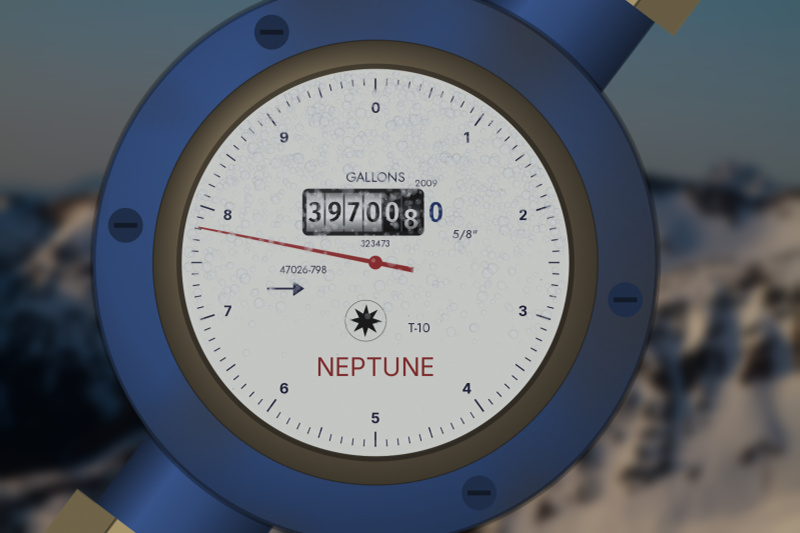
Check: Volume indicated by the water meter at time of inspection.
3970077.8 gal
